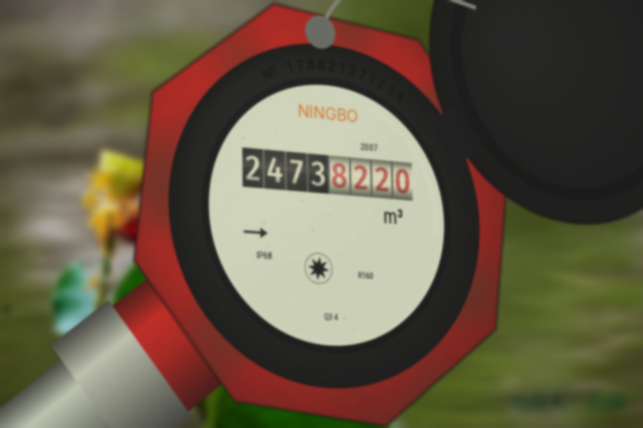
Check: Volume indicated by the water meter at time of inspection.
2473.8220 m³
